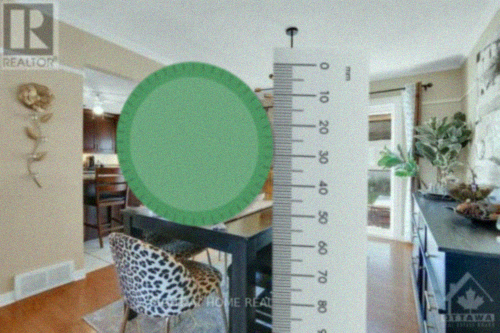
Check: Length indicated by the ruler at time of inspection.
55 mm
